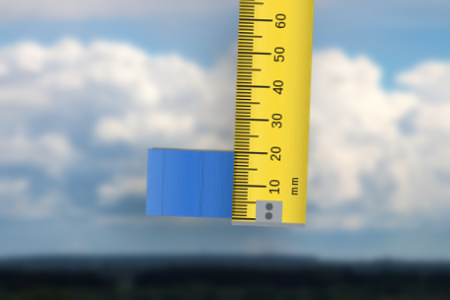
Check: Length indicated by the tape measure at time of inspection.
20 mm
